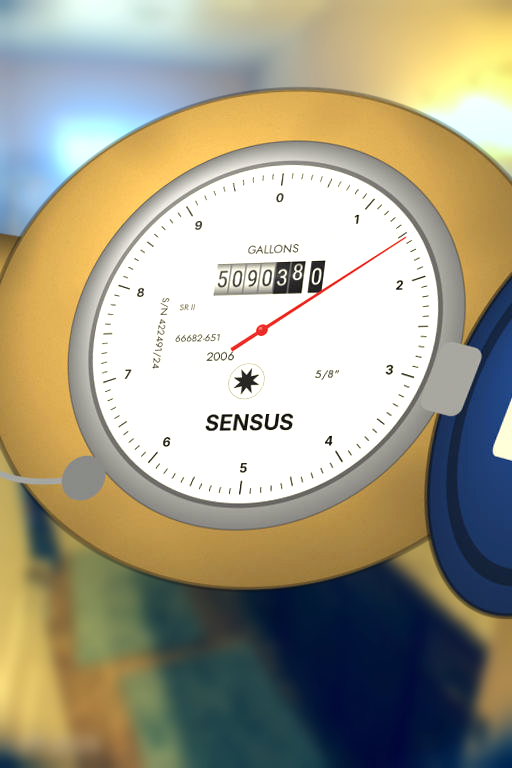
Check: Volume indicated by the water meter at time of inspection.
5090381.5 gal
